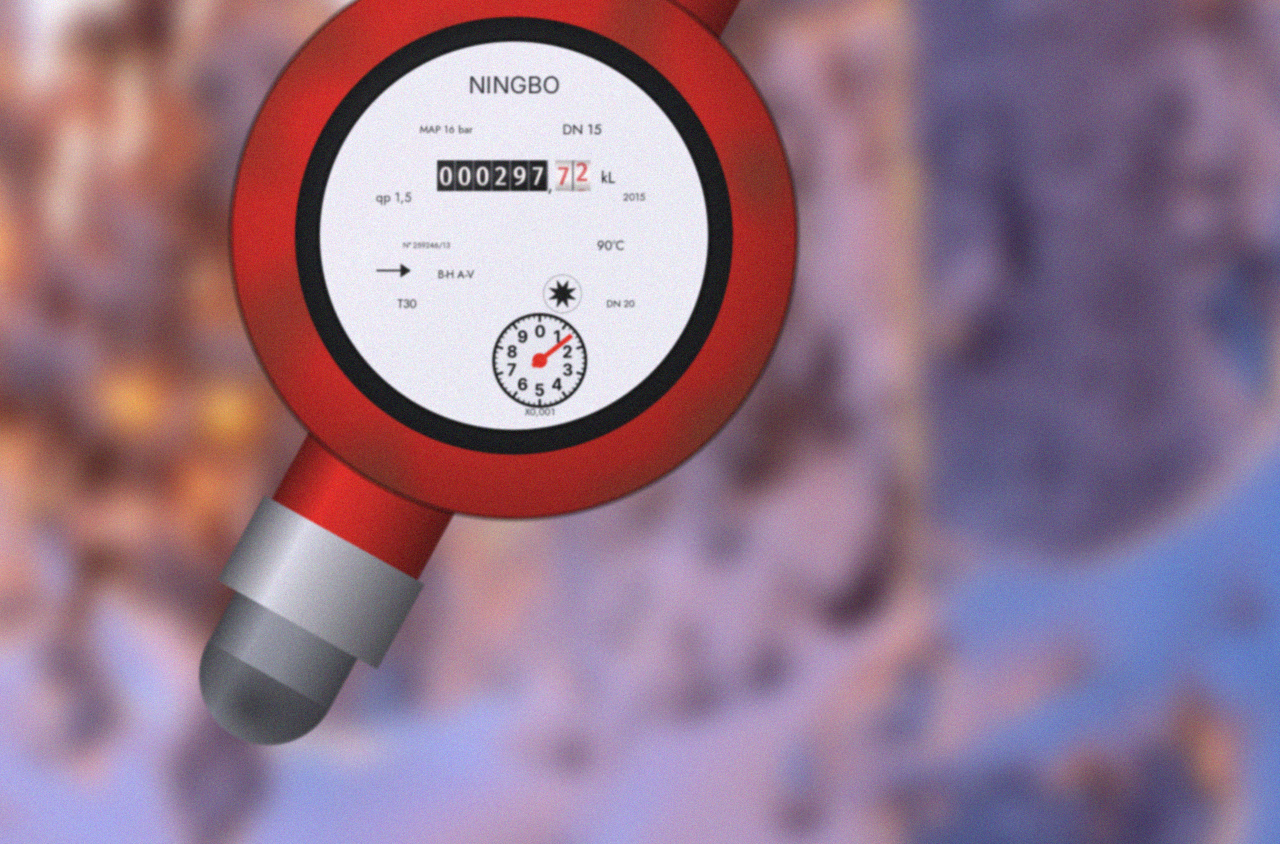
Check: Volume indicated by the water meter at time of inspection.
297.721 kL
